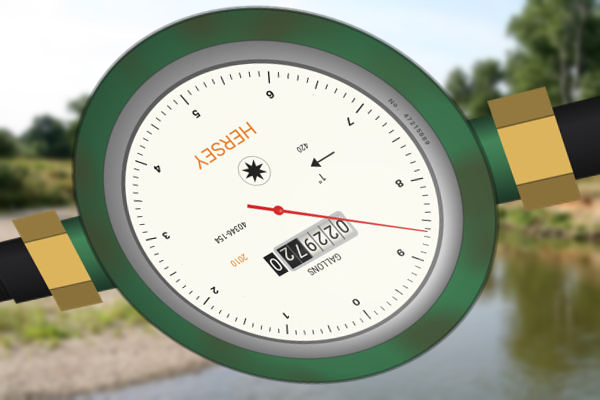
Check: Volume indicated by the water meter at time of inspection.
229718.6 gal
